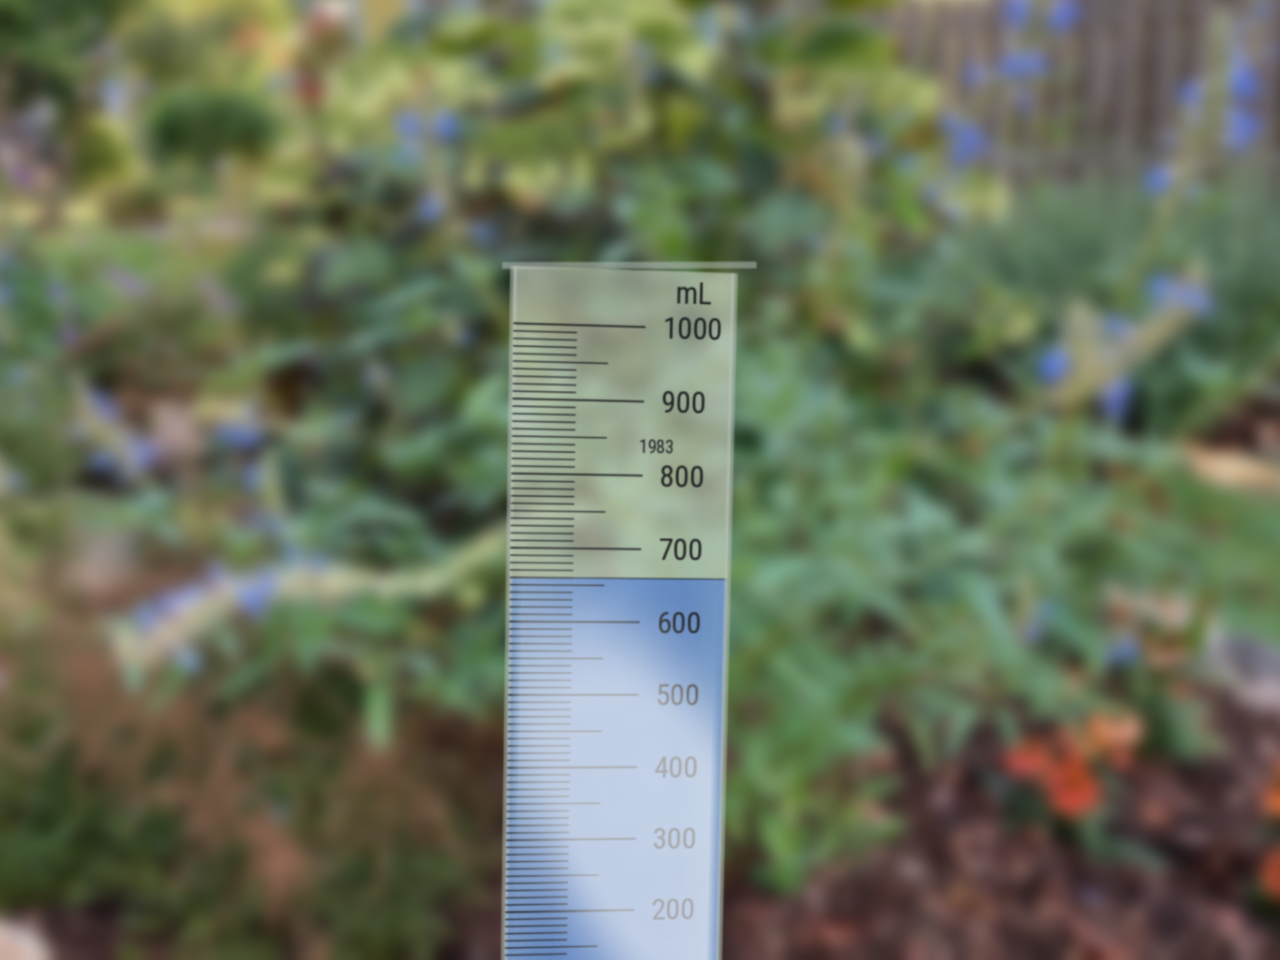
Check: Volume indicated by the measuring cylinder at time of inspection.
660 mL
